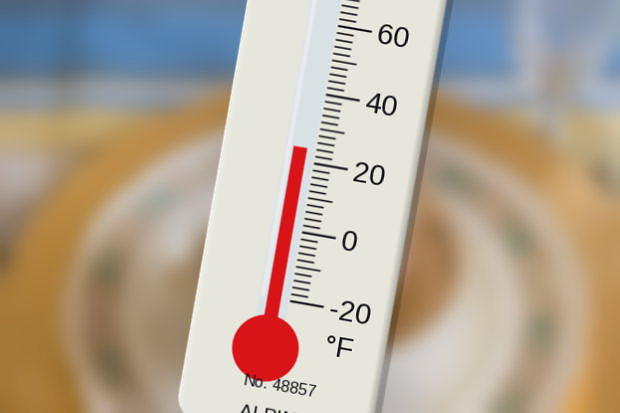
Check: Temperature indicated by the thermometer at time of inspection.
24 °F
